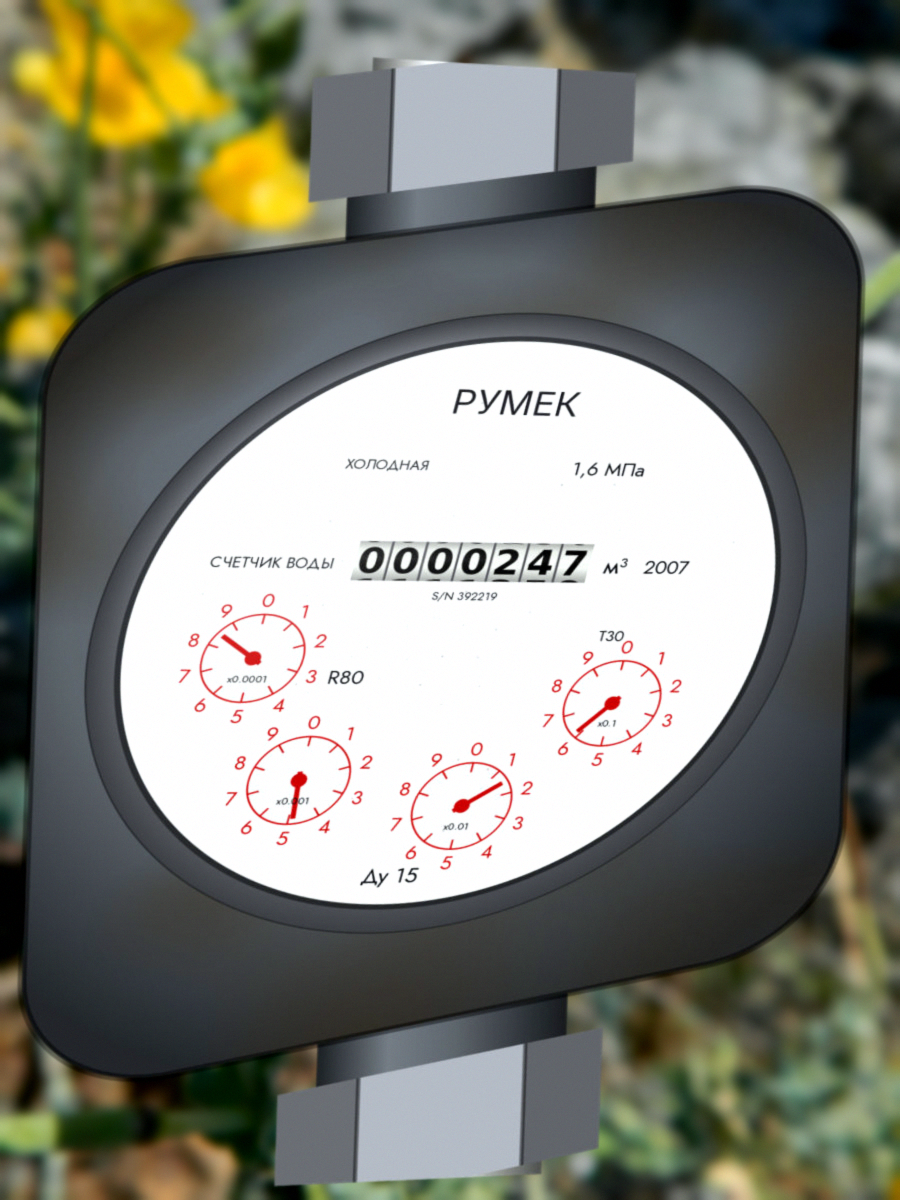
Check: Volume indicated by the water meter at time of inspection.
247.6148 m³
